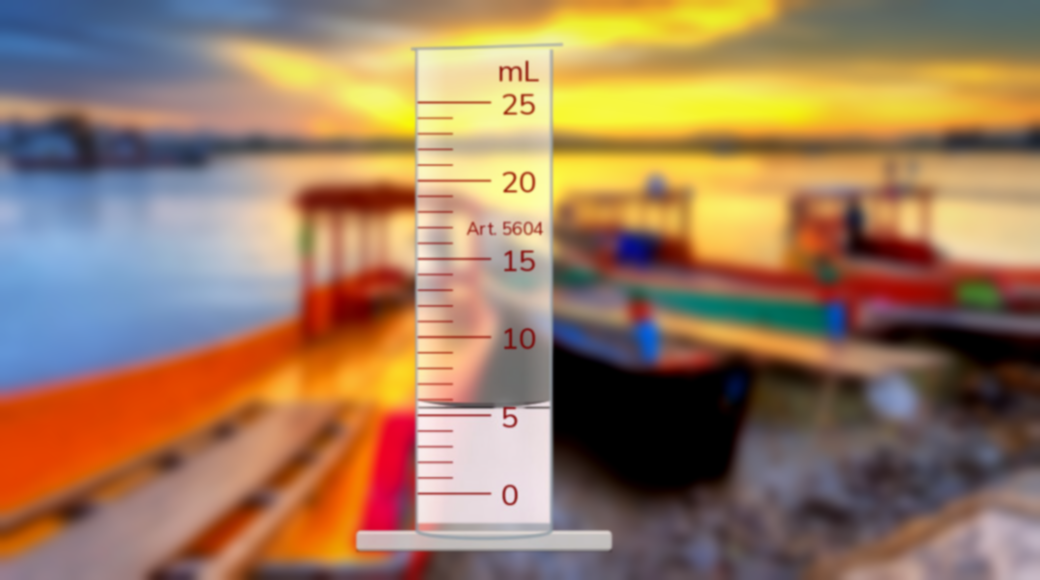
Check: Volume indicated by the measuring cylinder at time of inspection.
5.5 mL
